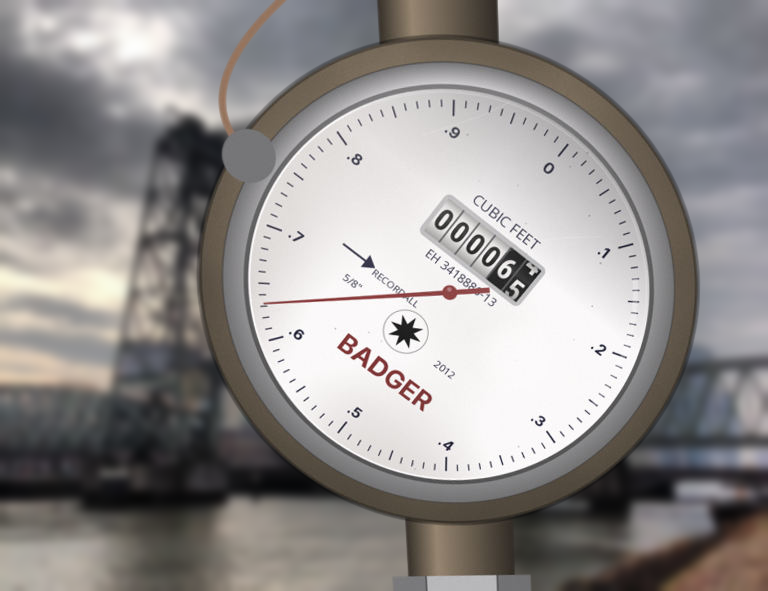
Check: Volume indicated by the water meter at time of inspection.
64.63 ft³
